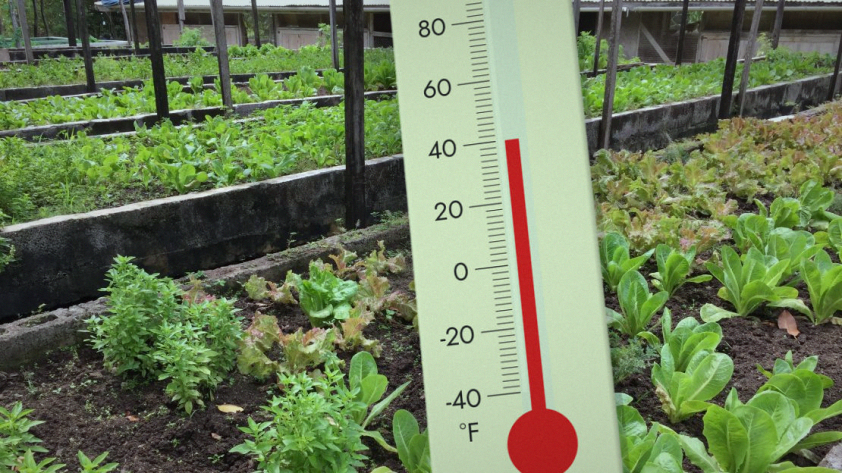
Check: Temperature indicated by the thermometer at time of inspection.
40 °F
